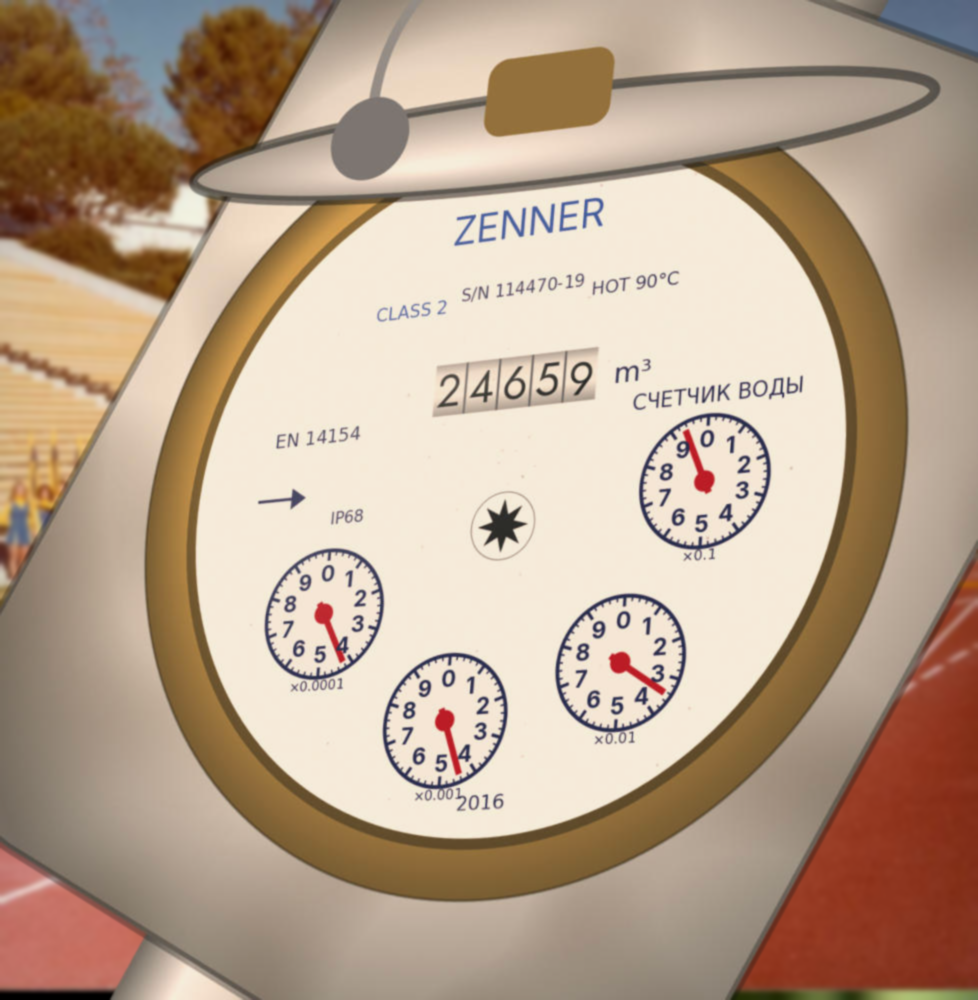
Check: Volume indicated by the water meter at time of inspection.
24658.9344 m³
